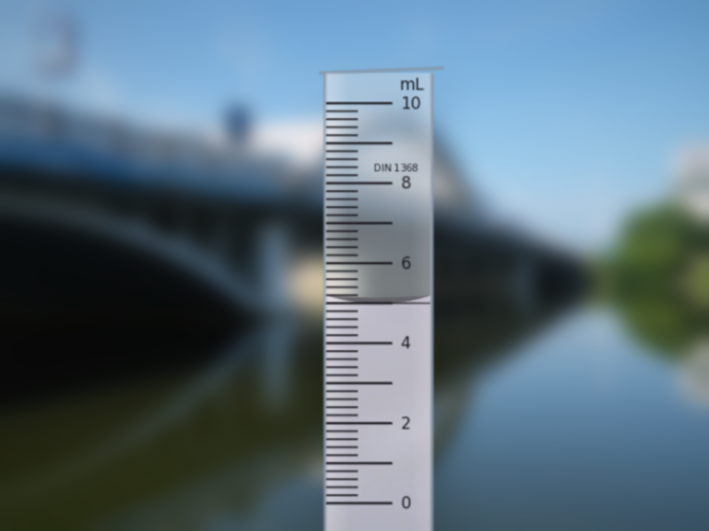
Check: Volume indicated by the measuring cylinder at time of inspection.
5 mL
